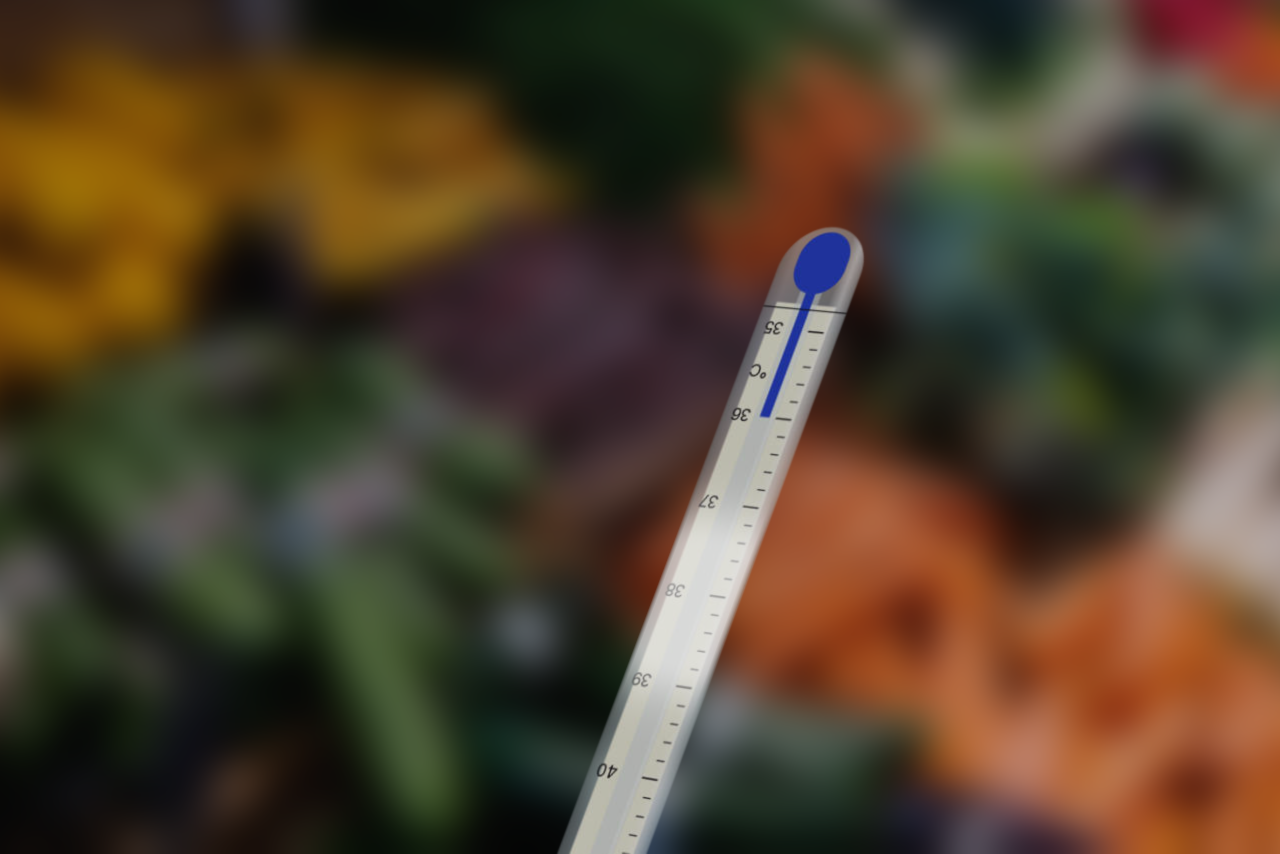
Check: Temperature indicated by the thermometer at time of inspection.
36 °C
